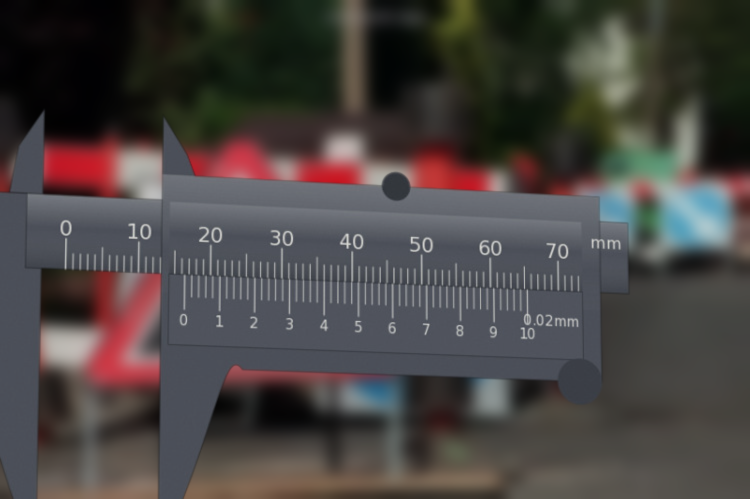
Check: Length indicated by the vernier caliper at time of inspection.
16.4 mm
